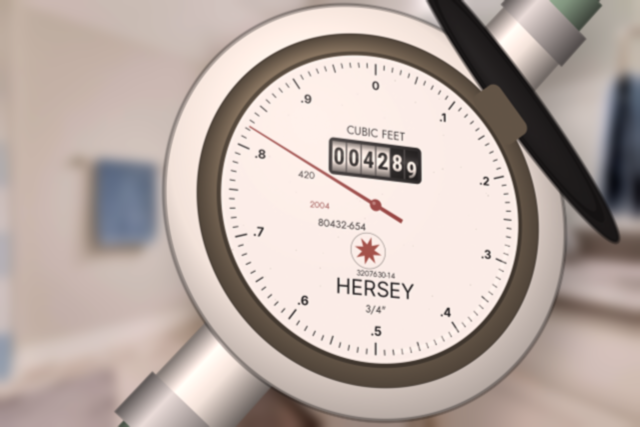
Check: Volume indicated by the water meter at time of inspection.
4288.82 ft³
